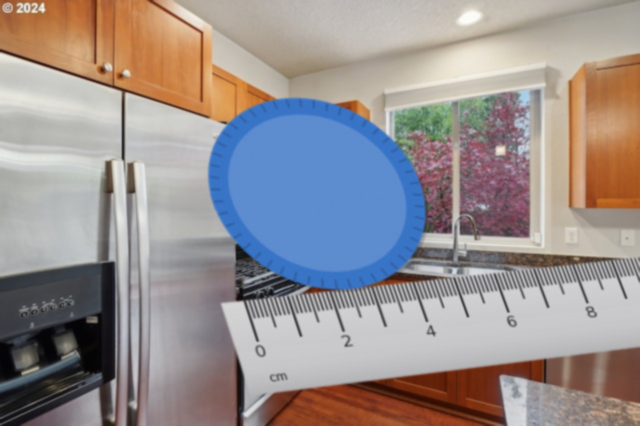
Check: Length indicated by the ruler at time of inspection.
5 cm
